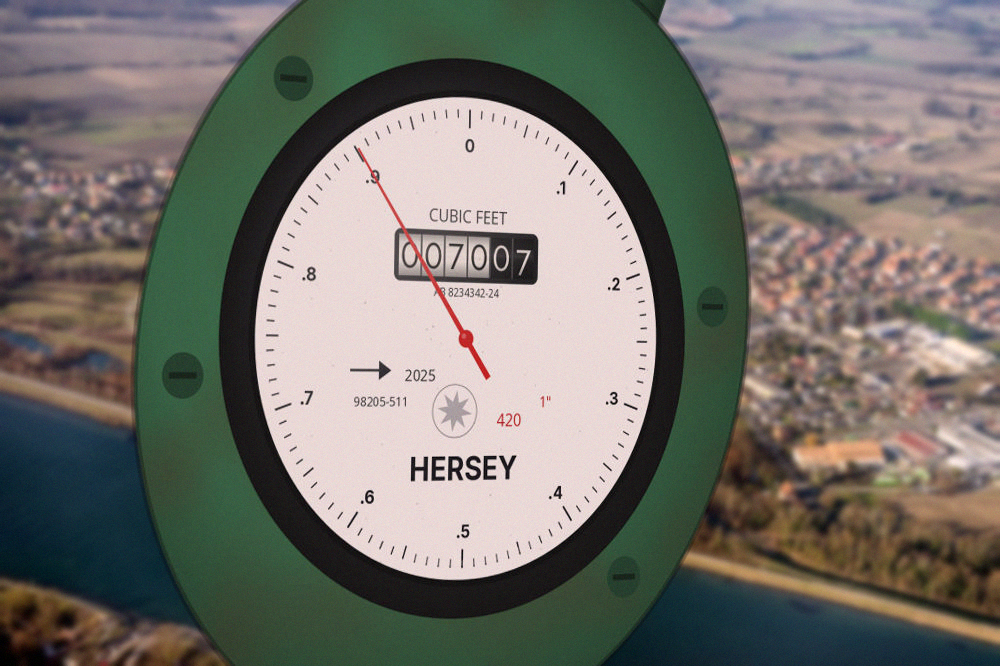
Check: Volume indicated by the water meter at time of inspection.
7006.90 ft³
